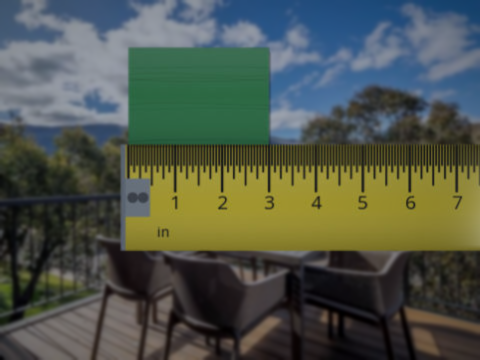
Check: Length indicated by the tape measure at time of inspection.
3 in
